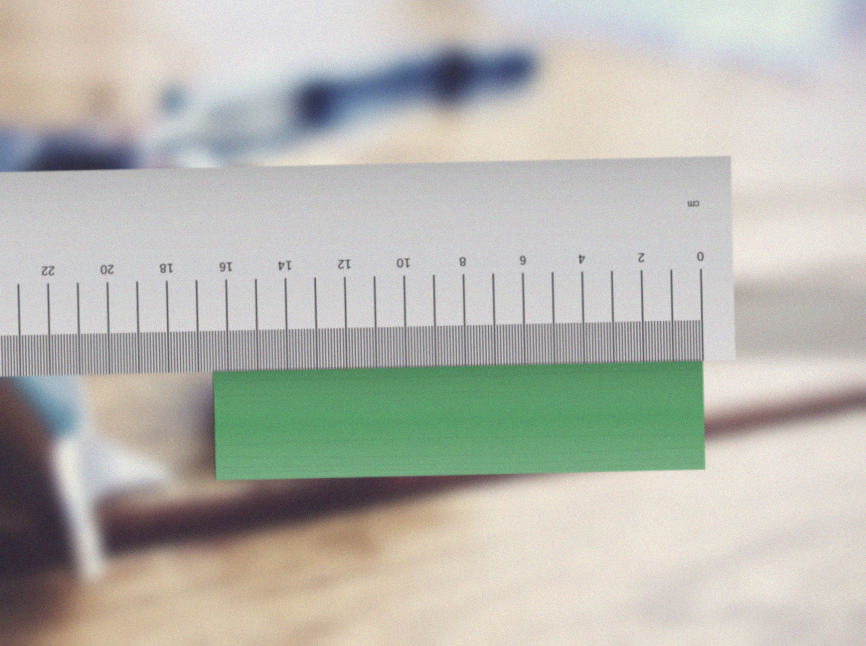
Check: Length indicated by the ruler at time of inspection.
16.5 cm
